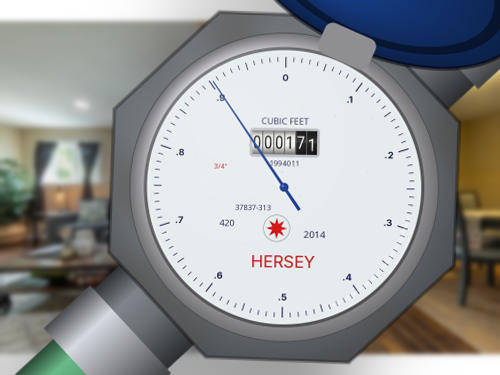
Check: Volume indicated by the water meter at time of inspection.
170.90 ft³
